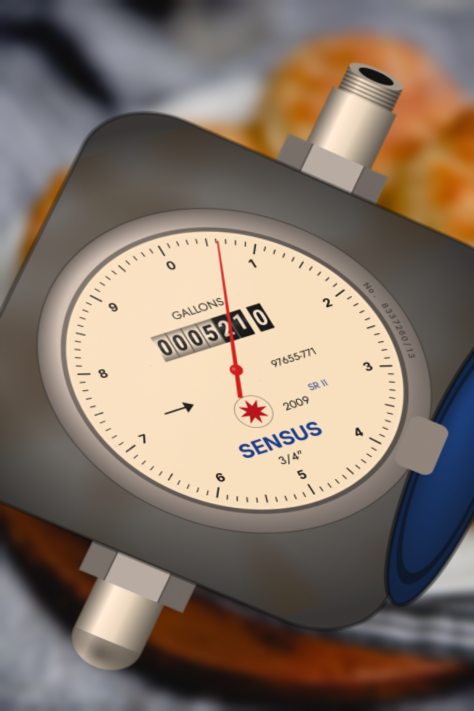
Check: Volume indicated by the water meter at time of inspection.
5210.6 gal
